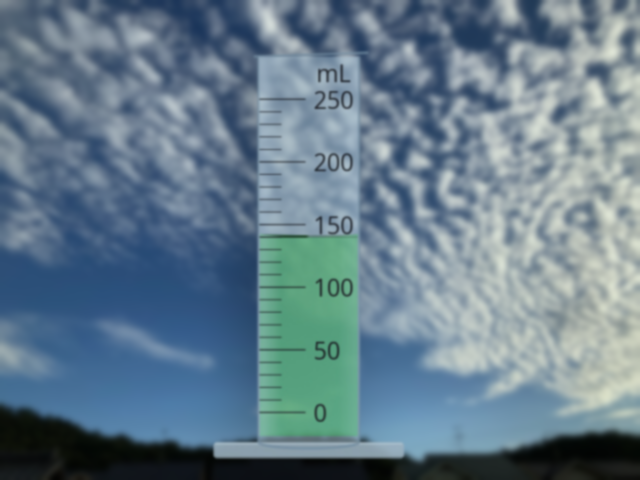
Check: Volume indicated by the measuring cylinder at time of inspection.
140 mL
